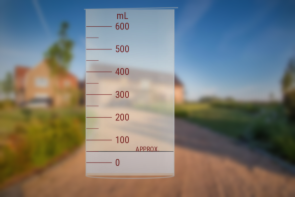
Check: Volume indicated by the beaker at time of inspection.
50 mL
